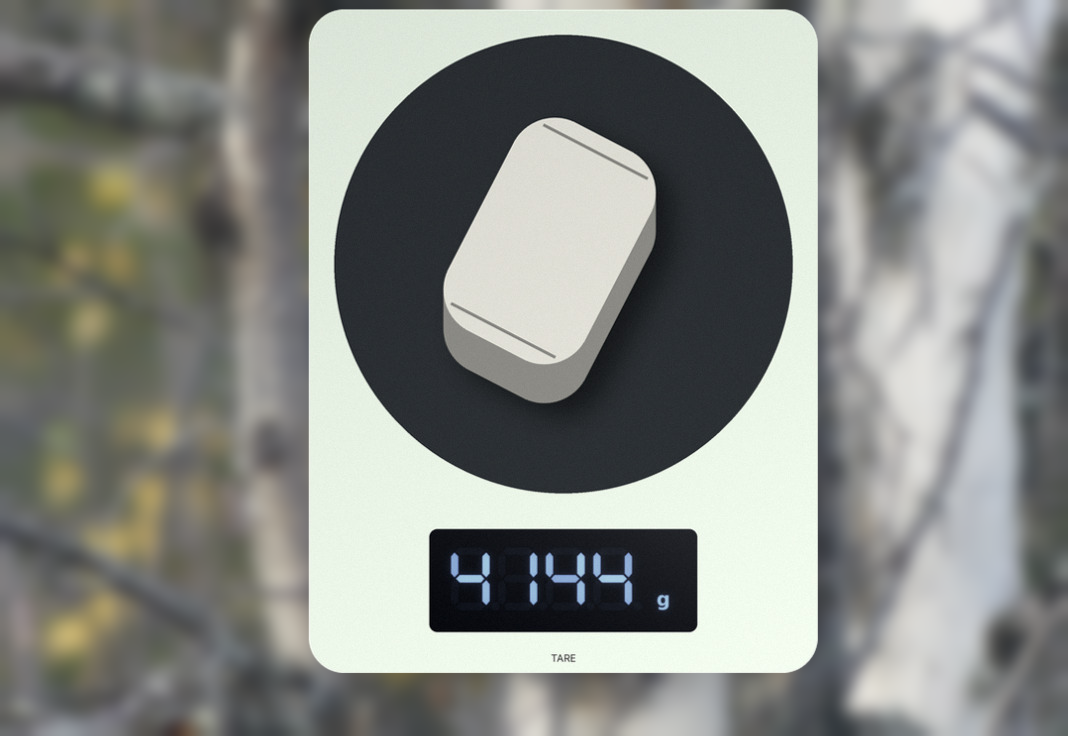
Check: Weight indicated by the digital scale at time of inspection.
4144 g
